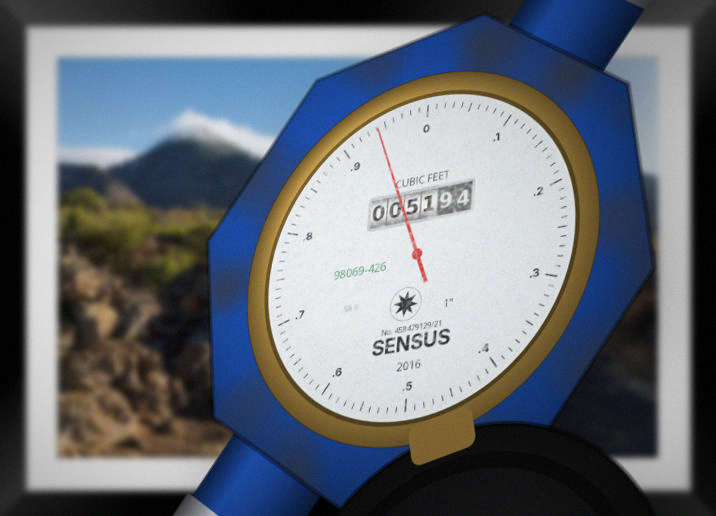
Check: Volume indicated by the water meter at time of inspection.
5193.94 ft³
